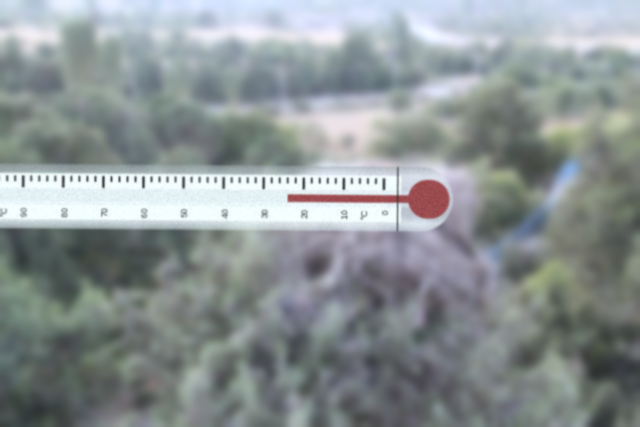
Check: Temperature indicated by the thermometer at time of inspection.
24 °C
